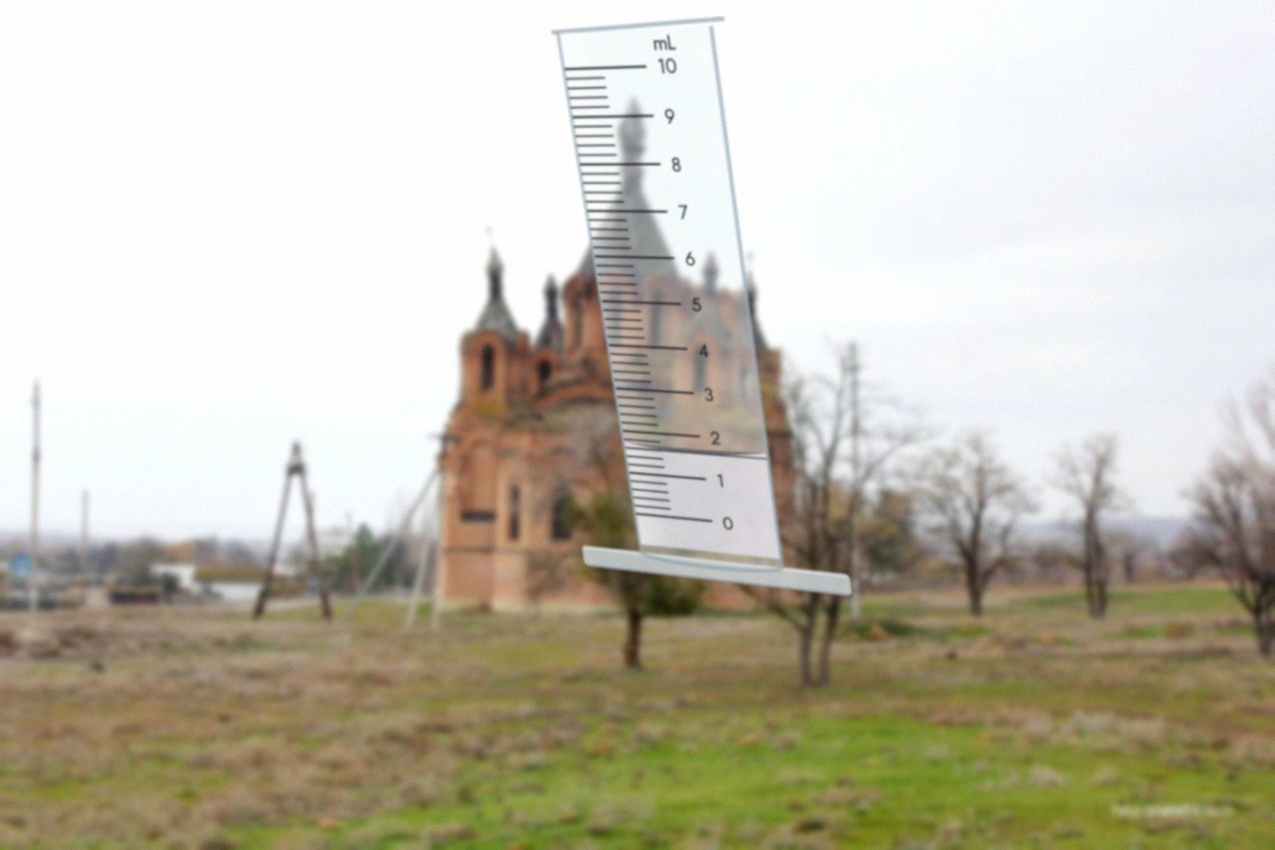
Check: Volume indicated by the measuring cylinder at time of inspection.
1.6 mL
